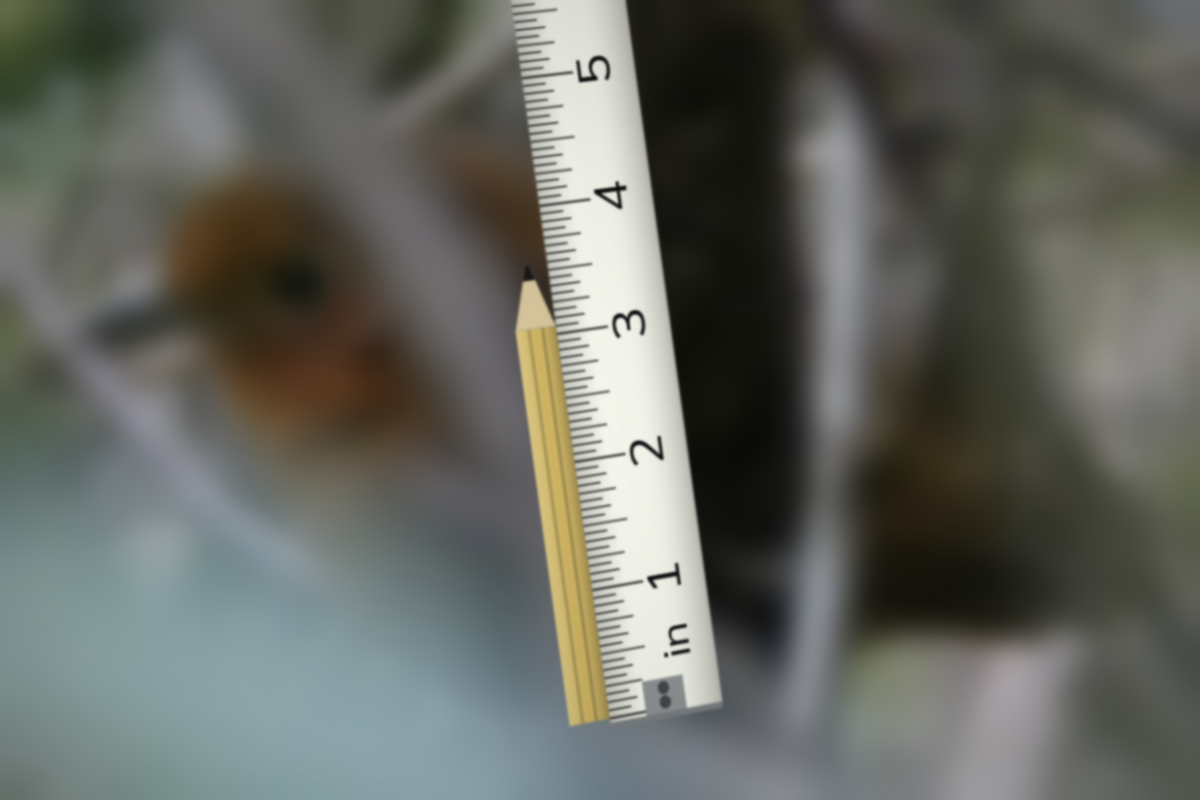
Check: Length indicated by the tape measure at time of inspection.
3.5625 in
